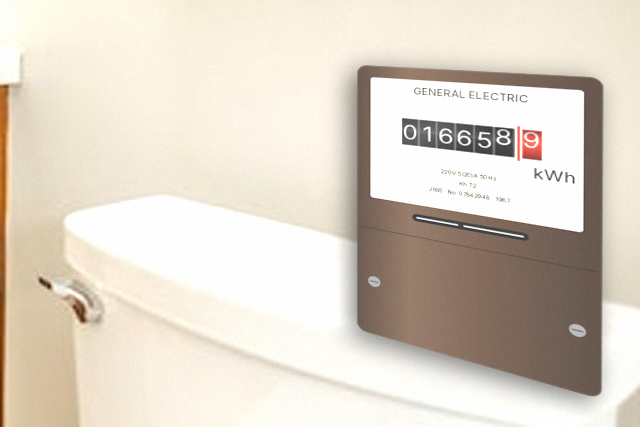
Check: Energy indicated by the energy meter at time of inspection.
16658.9 kWh
